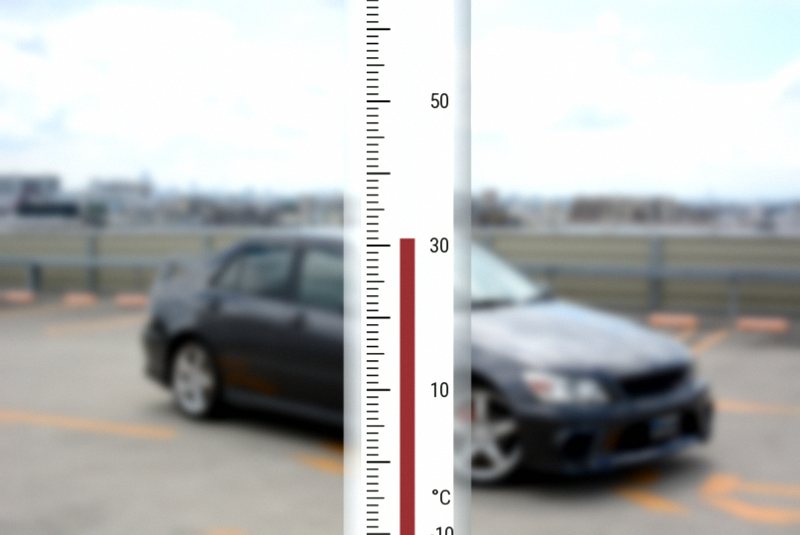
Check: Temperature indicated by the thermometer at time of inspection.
31 °C
